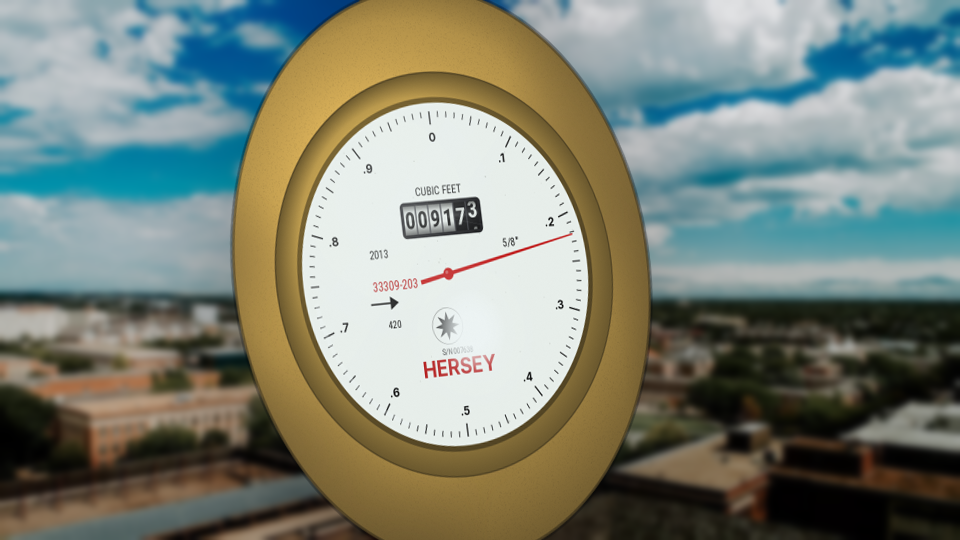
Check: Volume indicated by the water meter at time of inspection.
9173.22 ft³
